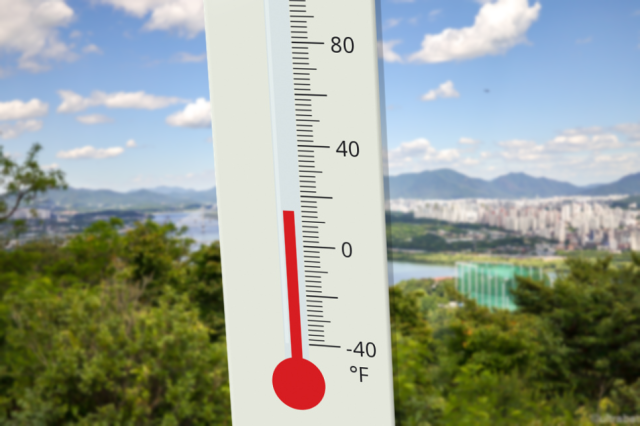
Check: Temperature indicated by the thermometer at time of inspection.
14 °F
